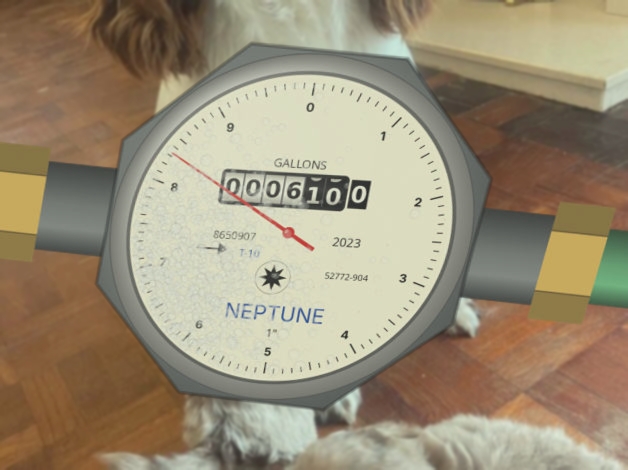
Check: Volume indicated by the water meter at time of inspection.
6098.3 gal
